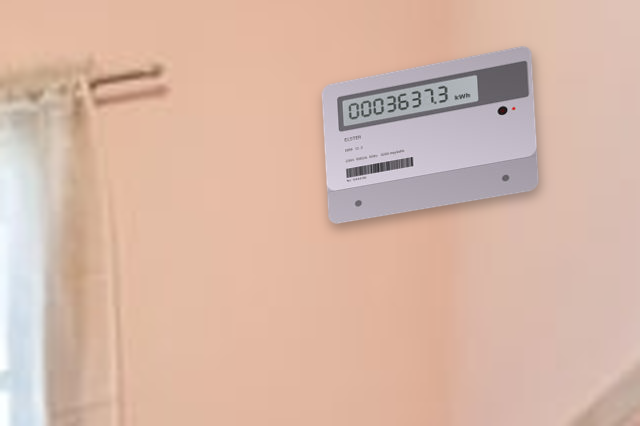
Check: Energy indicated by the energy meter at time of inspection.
3637.3 kWh
